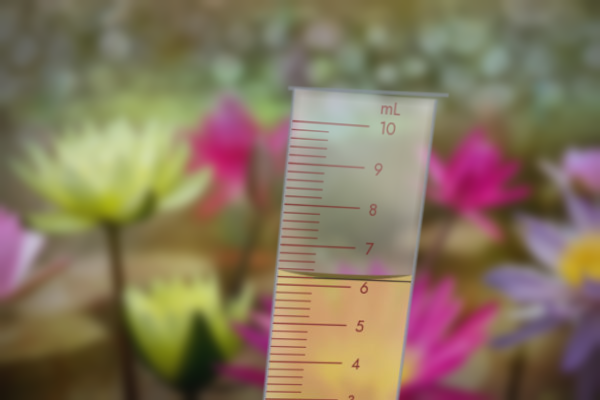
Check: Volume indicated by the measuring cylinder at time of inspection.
6.2 mL
